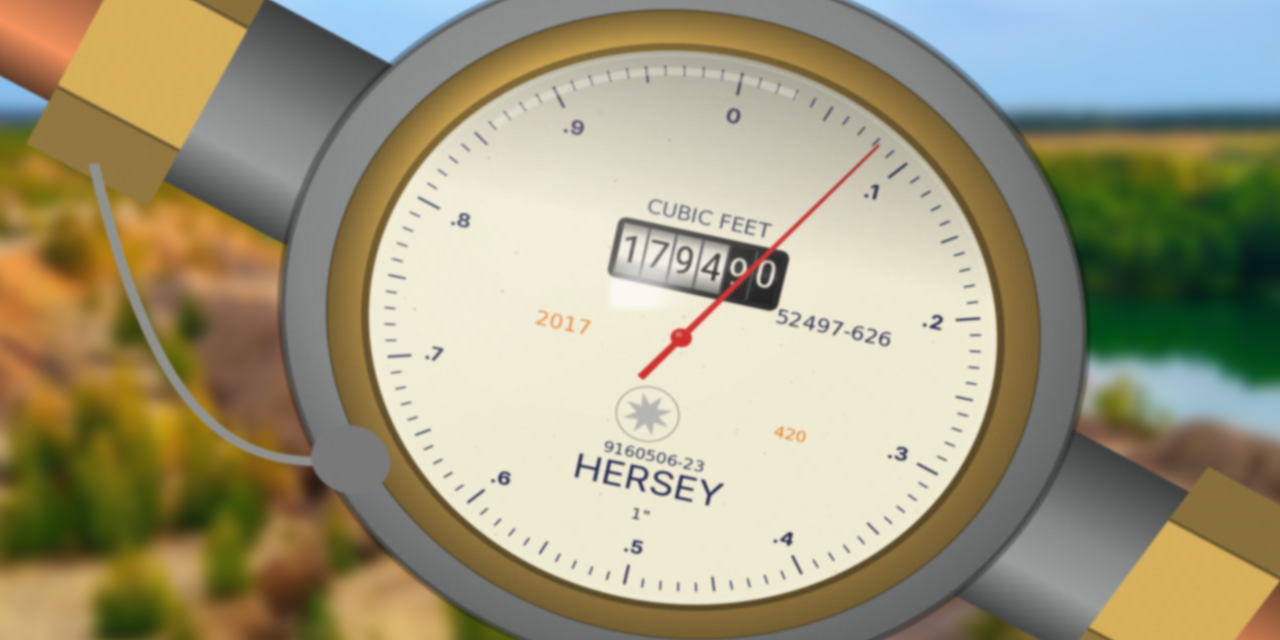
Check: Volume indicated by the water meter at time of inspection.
179490.08 ft³
